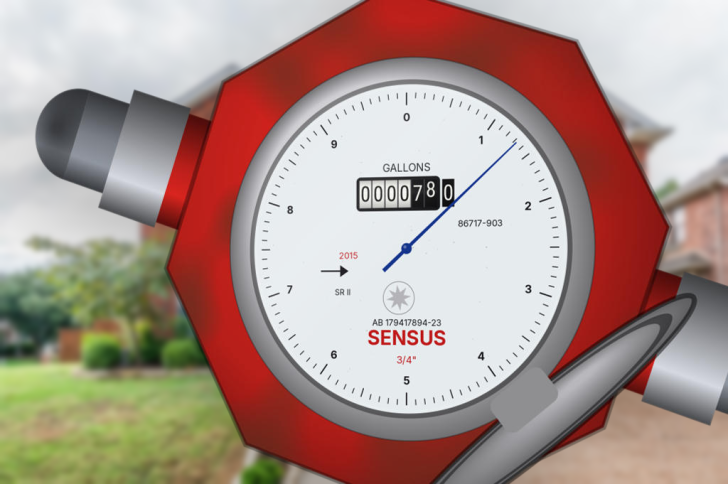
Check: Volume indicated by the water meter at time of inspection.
781.3 gal
